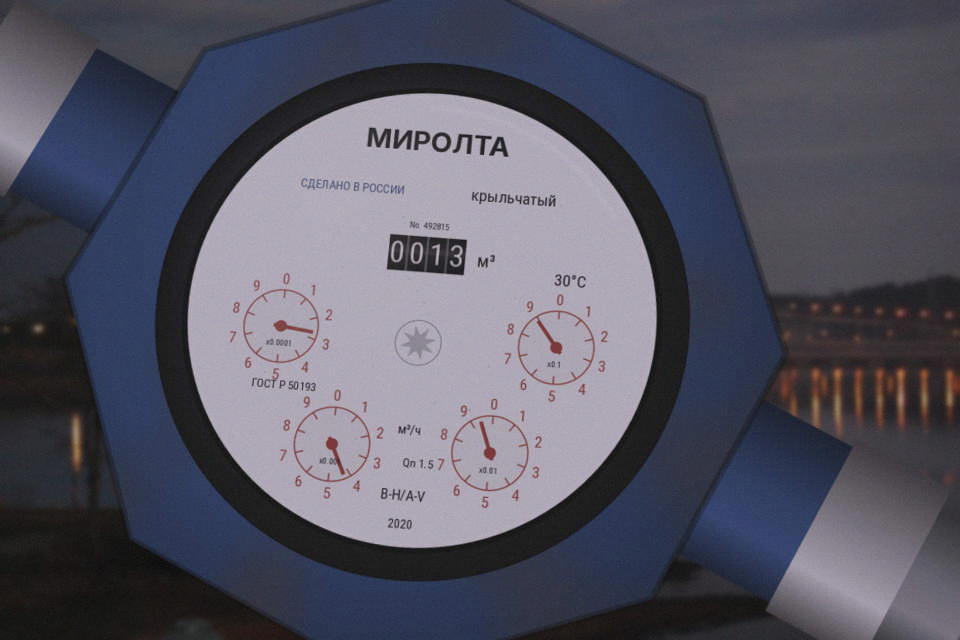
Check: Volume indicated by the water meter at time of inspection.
13.8942 m³
